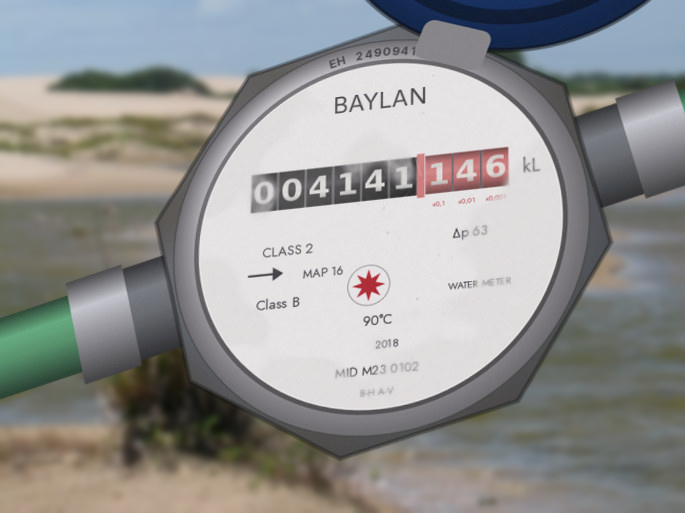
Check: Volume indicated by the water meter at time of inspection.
4141.146 kL
